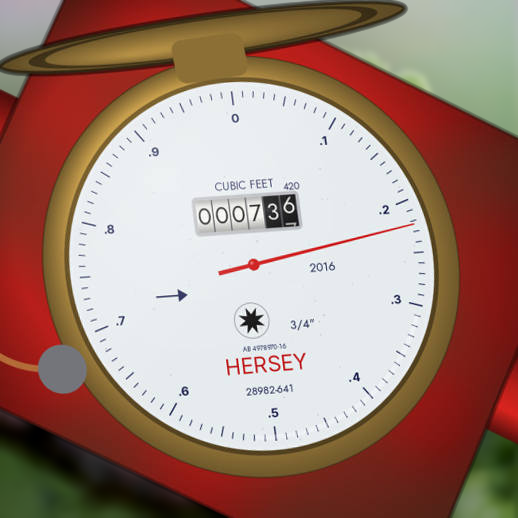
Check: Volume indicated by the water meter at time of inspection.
736.22 ft³
